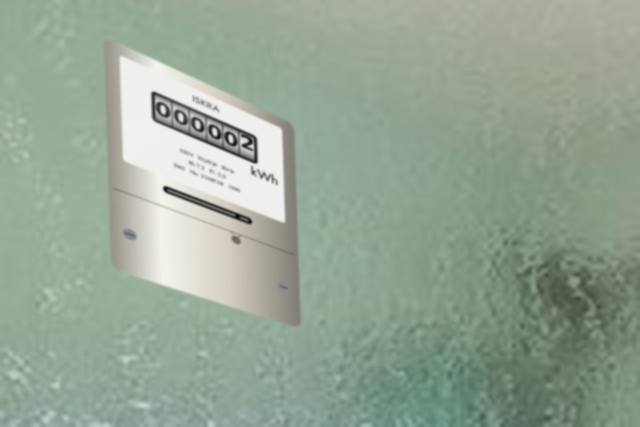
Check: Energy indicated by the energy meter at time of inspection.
2 kWh
